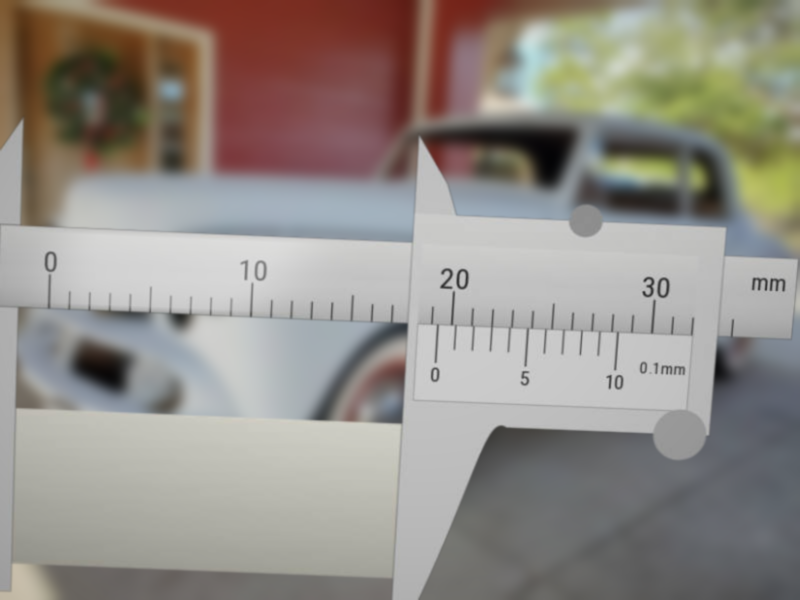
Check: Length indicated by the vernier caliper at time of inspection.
19.3 mm
